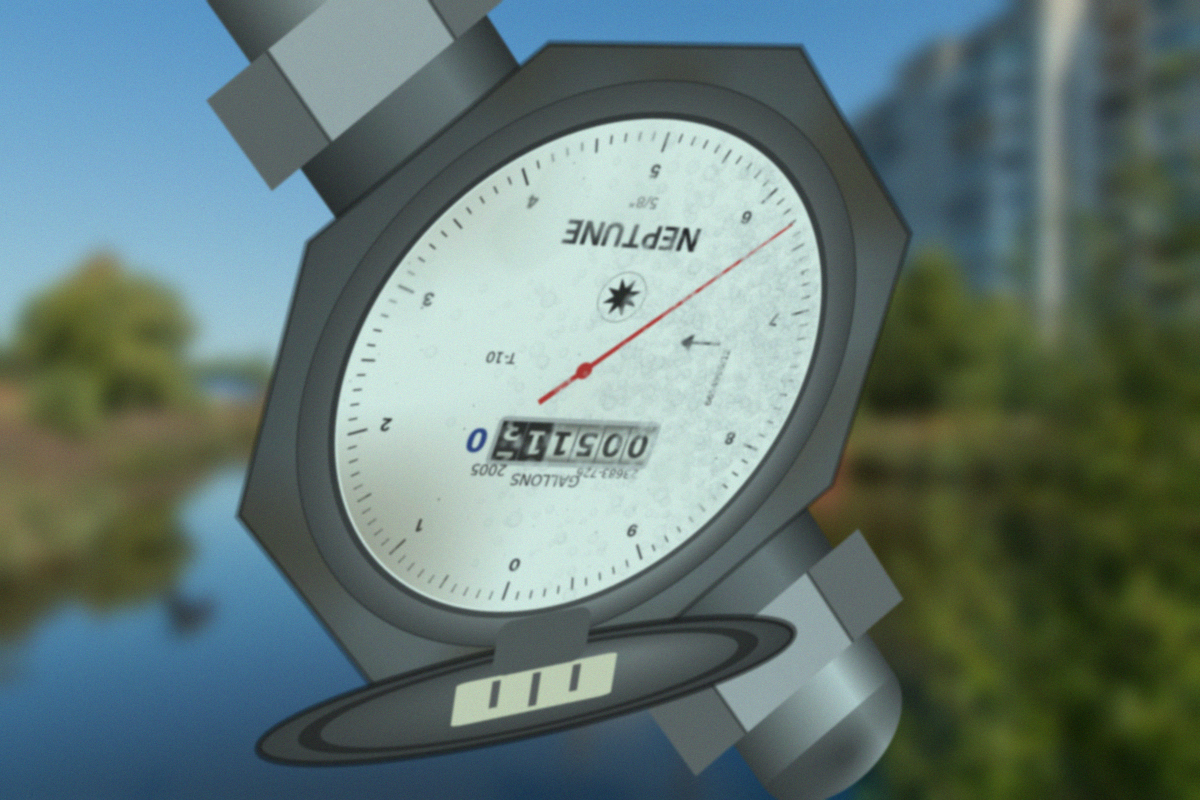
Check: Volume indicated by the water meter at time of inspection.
51126.3 gal
